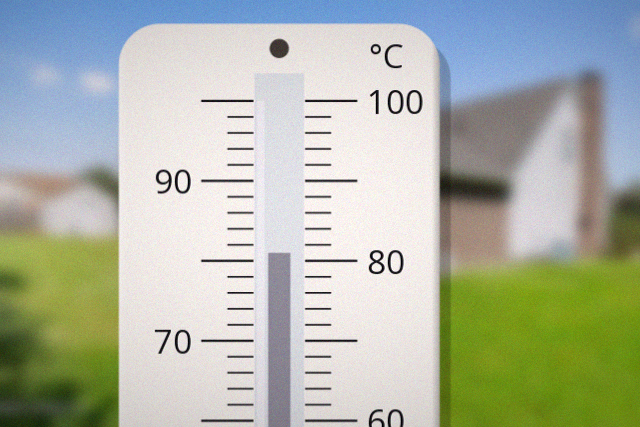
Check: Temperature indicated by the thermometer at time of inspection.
81 °C
